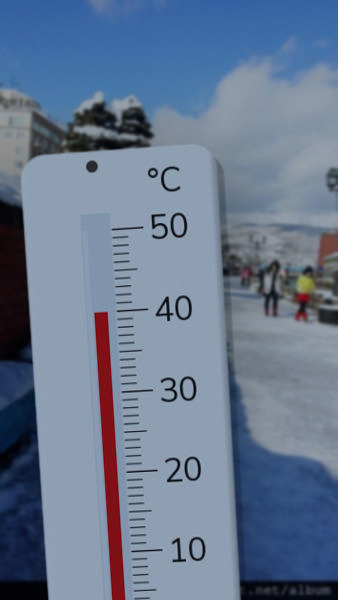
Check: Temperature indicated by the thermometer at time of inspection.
40 °C
